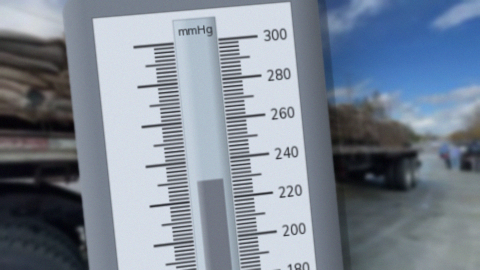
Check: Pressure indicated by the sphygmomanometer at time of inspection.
230 mmHg
